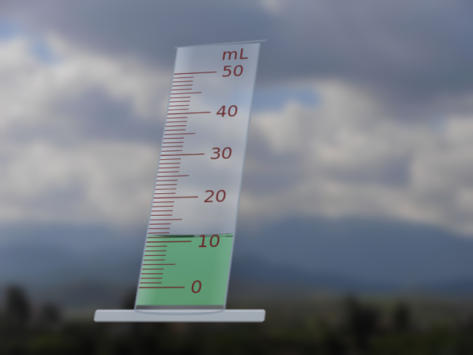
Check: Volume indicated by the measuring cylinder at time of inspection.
11 mL
